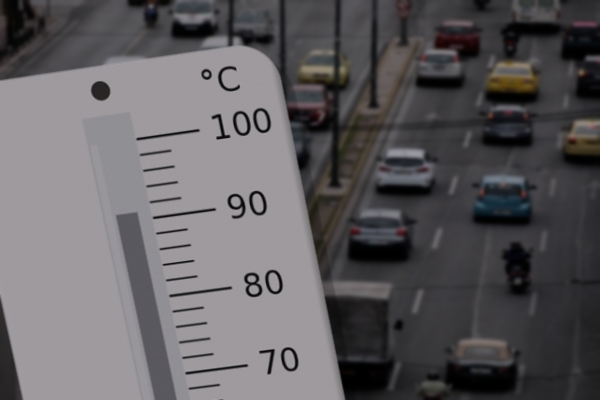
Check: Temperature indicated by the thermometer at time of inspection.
91 °C
